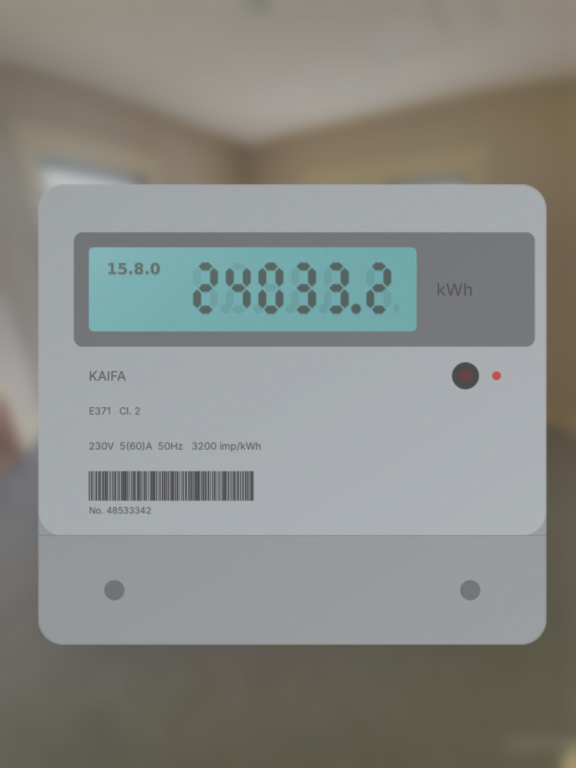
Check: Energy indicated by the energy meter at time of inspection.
24033.2 kWh
